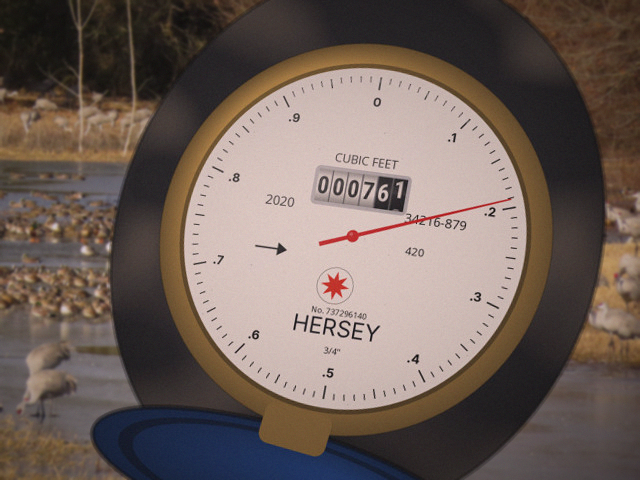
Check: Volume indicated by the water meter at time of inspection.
761.19 ft³
